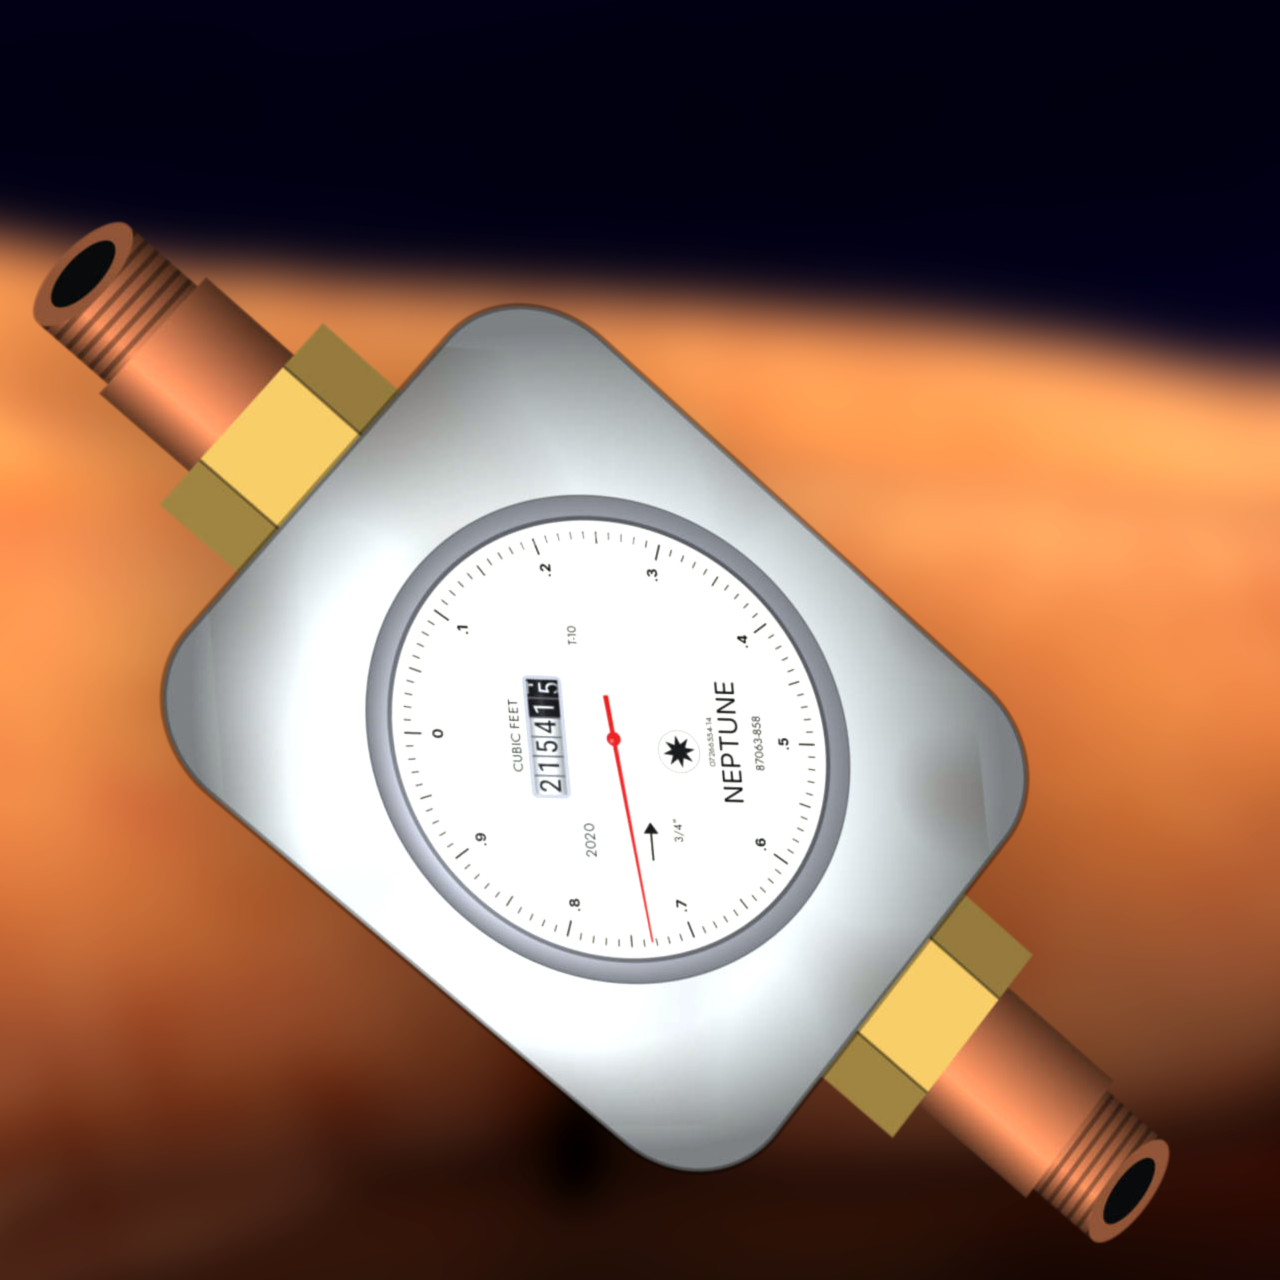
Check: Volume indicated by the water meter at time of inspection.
215414.73 ft³
